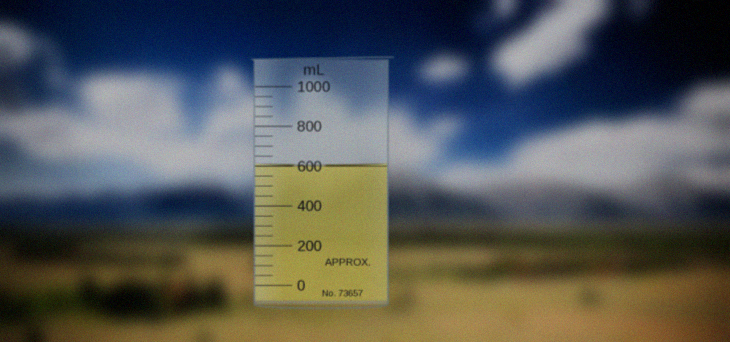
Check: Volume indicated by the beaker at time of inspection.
600 mL
